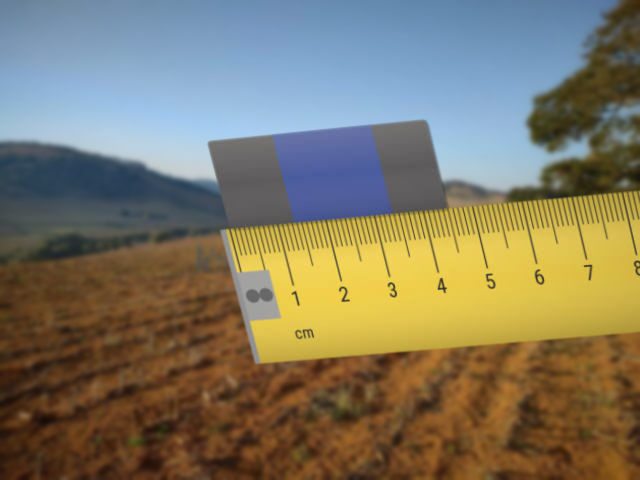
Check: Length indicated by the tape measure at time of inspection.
4.5 cm
